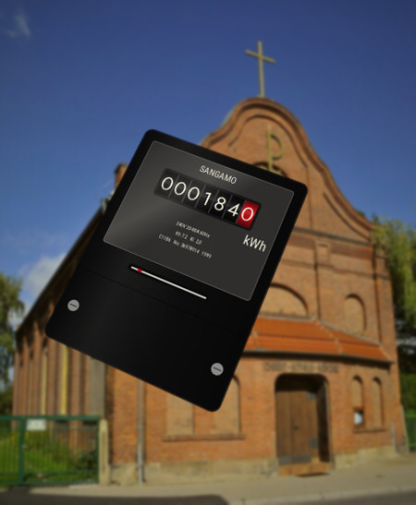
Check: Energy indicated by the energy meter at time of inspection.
184.0 kWh
